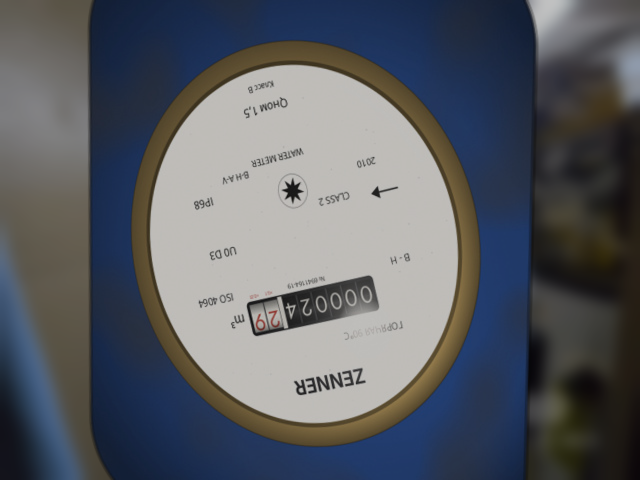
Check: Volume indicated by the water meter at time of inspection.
24.29 m³
